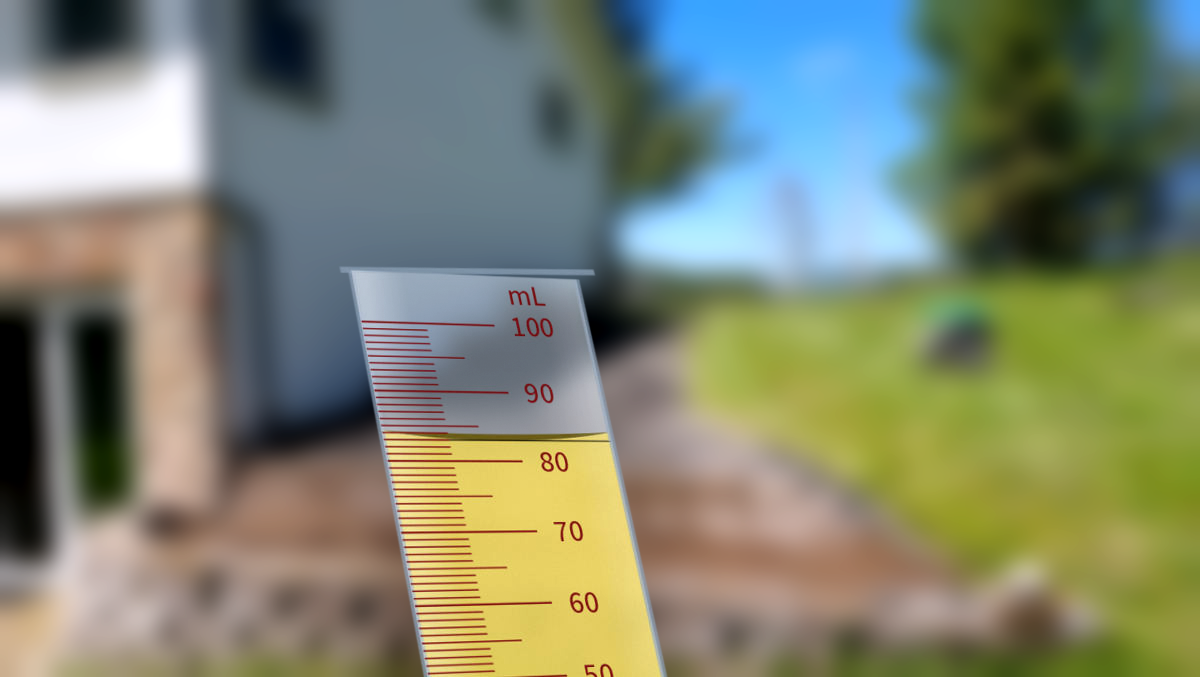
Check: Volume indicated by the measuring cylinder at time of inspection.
83 mL
